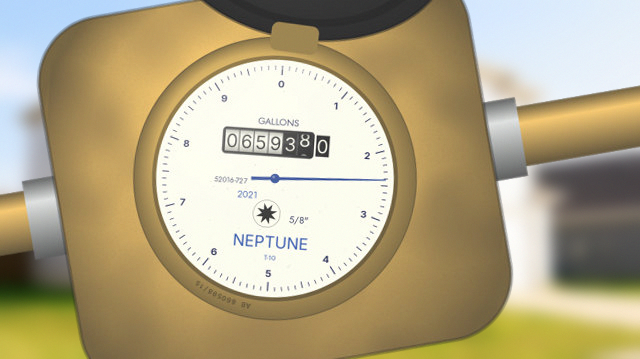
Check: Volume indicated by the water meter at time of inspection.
659382.4 gal
